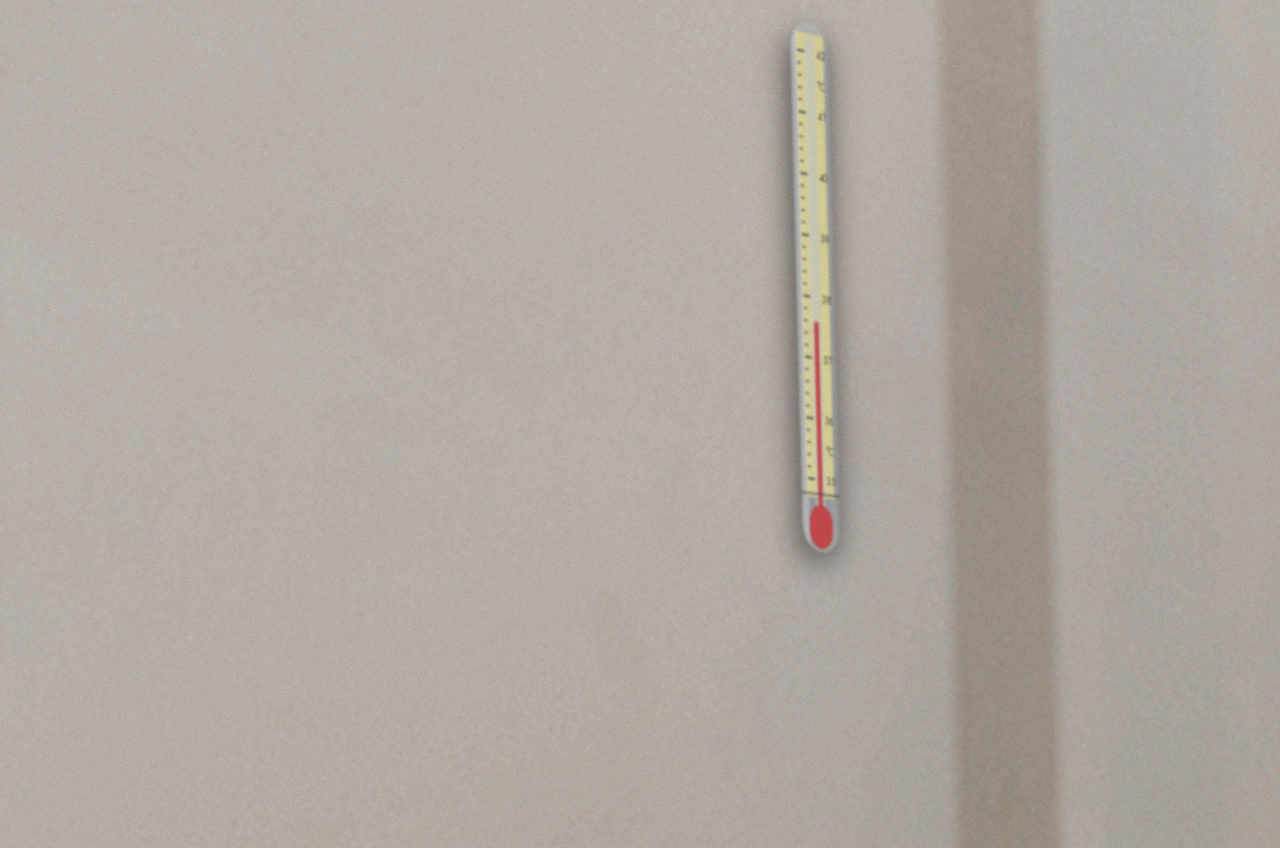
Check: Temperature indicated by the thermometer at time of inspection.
37.6 °C
